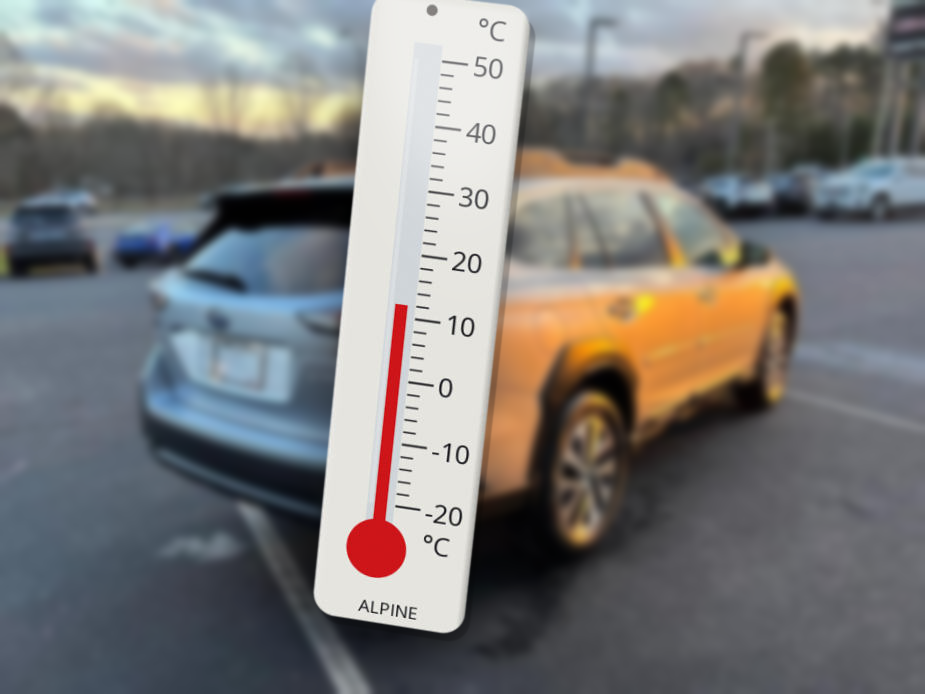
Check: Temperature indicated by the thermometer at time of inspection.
12 °C
